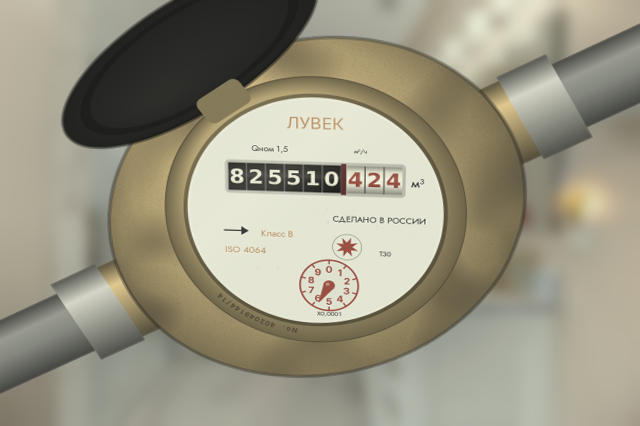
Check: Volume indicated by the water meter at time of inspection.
825510.4245 m³
